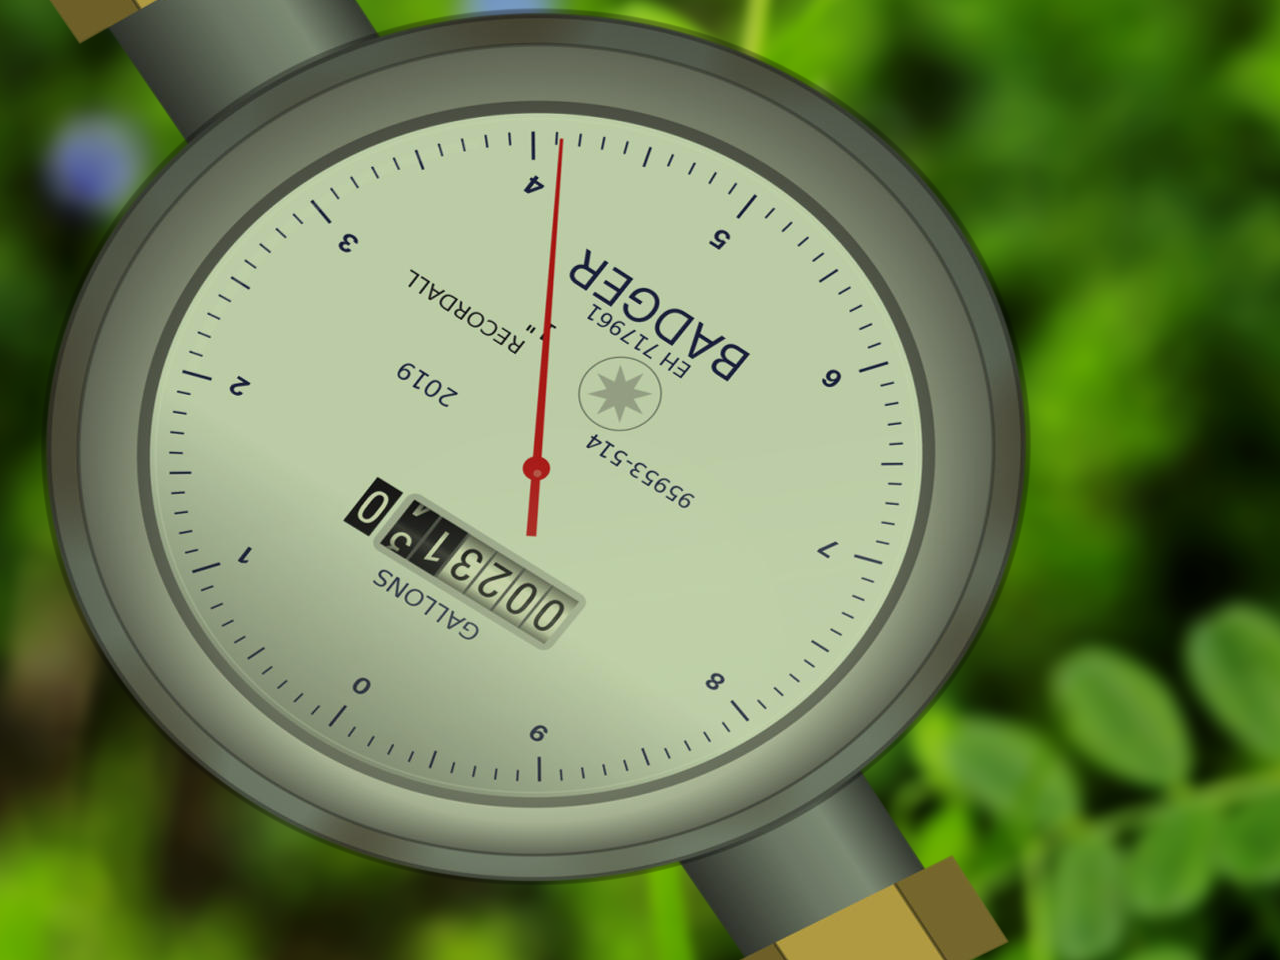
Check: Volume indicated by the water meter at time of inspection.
23134.1 gal
